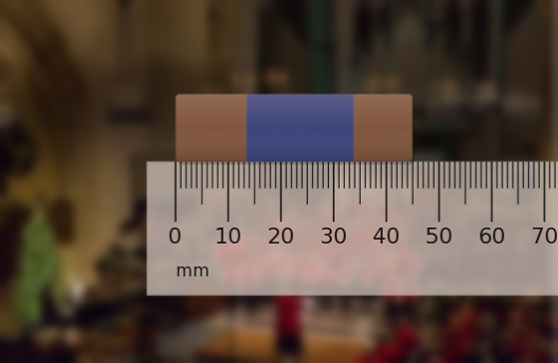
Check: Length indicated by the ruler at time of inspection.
45 mm
